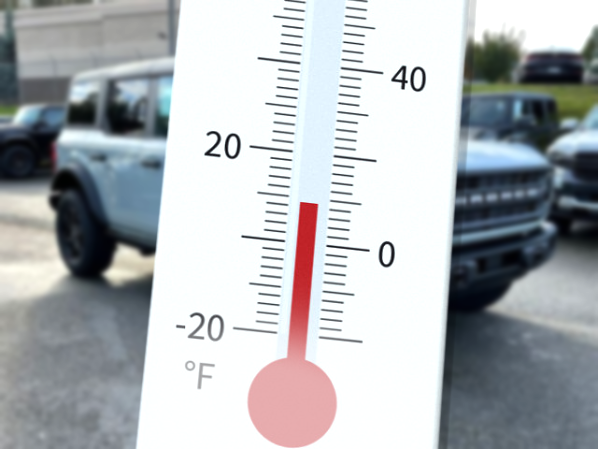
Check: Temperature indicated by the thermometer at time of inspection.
9 °F
